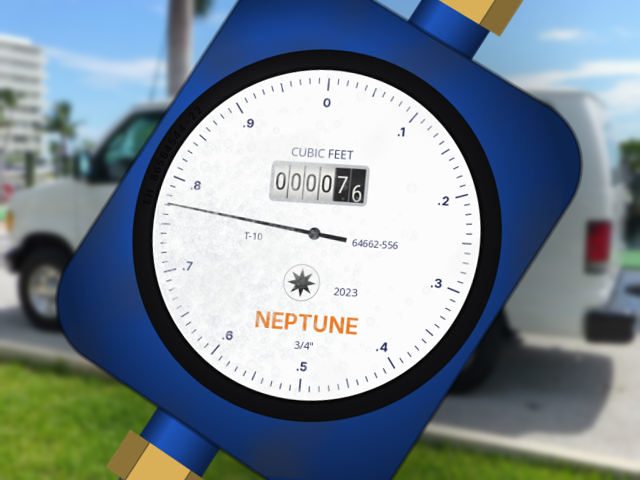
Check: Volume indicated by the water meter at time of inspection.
75.77 ft³
